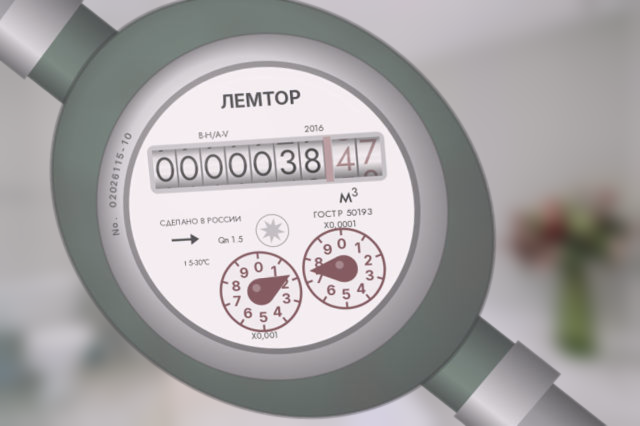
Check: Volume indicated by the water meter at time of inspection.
38.4717 m³
